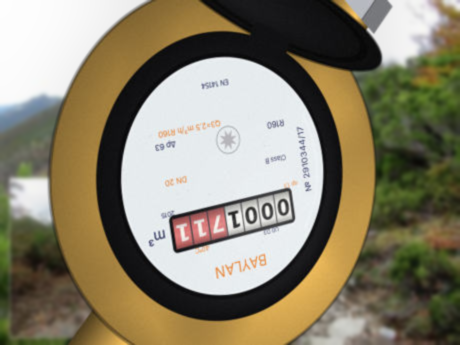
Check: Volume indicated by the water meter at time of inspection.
1.711 m³
